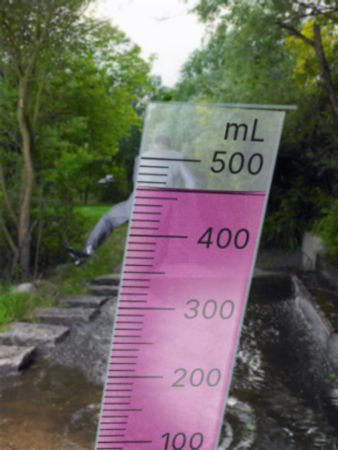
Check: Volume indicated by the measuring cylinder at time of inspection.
460 mL
